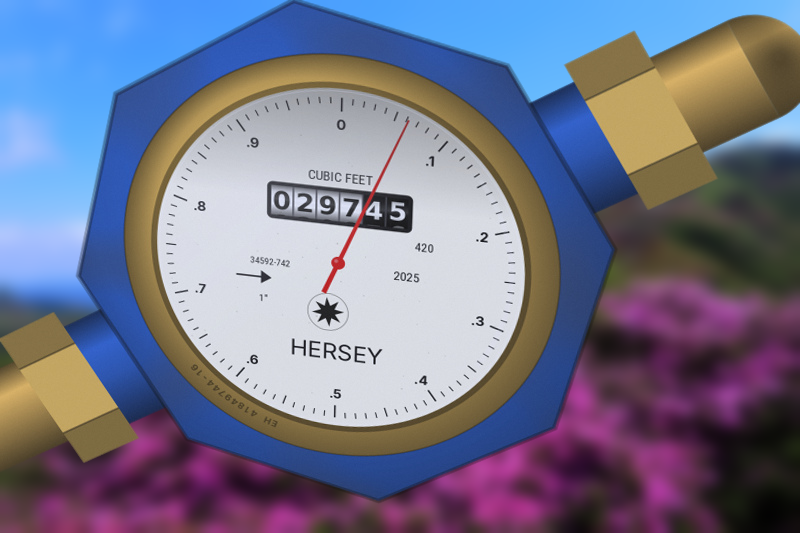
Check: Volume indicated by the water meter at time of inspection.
29745.06 ft³
